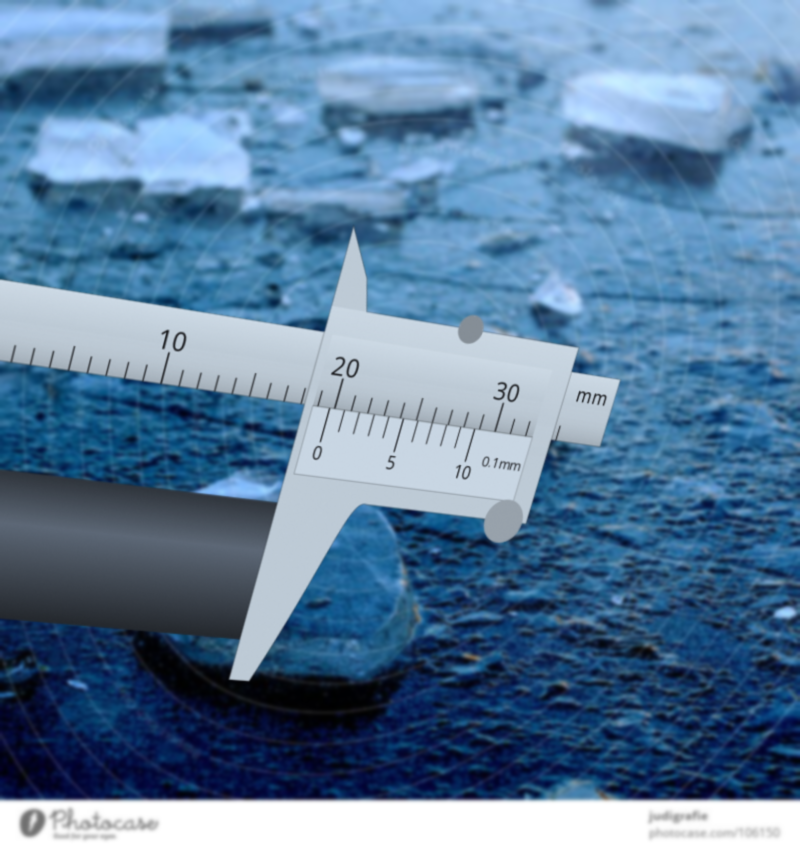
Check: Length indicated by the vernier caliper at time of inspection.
19.7 mm
